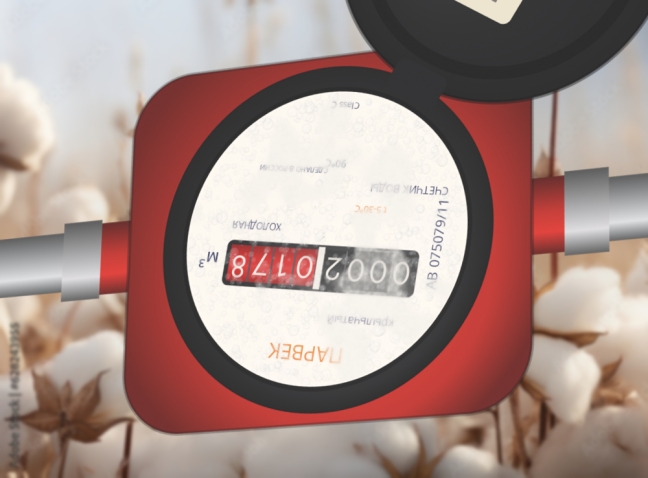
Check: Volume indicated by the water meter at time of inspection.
2.0178 m³
